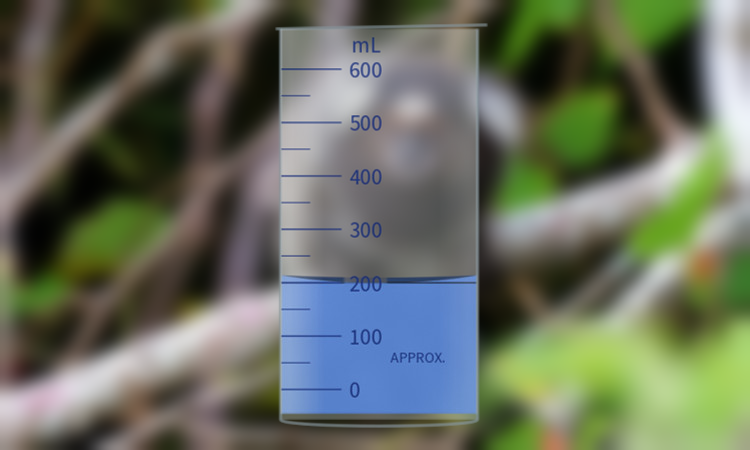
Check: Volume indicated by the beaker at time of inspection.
200 mL
